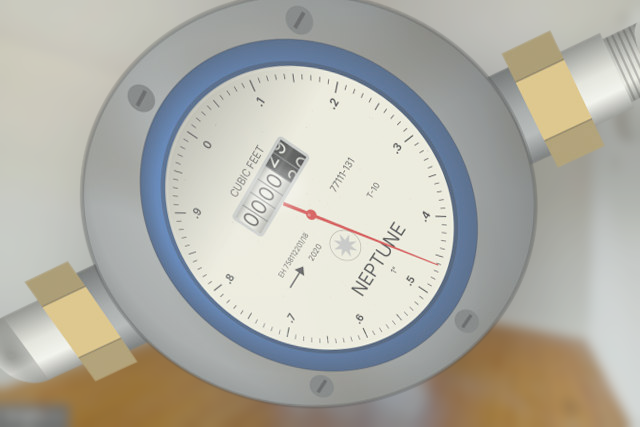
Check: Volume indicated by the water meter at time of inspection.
29.46 ft³
